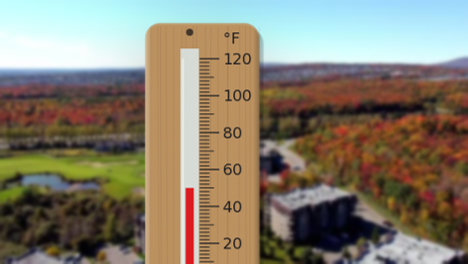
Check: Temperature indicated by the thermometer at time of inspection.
50 °F
